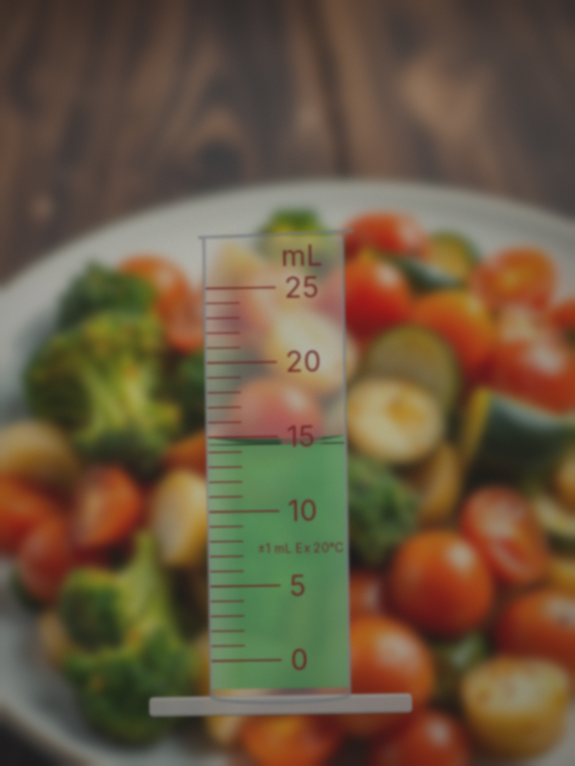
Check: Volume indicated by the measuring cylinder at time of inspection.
14.5 mL
